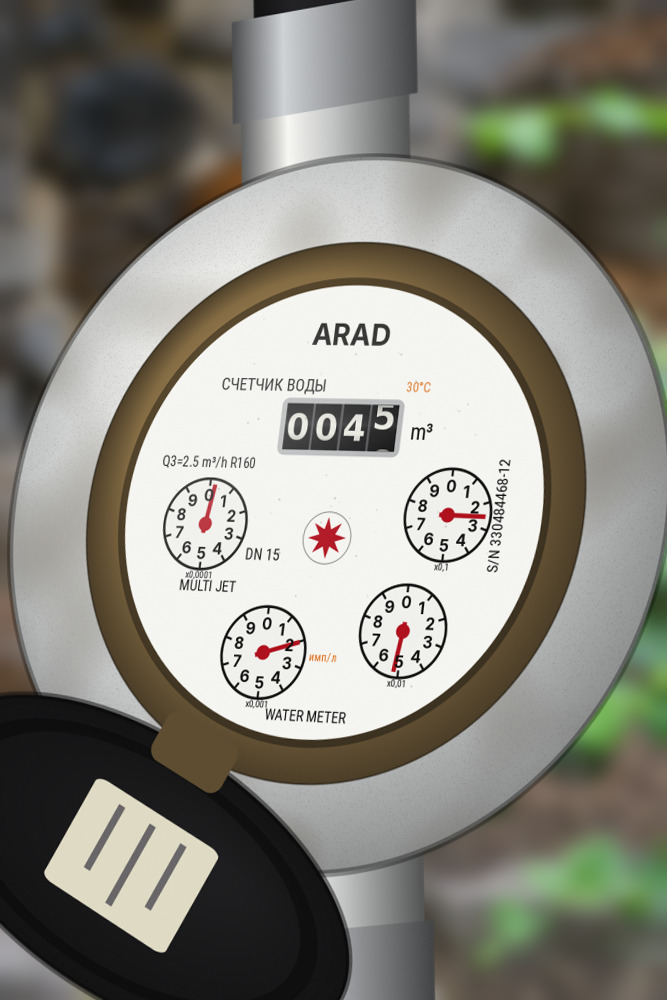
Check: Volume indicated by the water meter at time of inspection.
45.2520 m³
